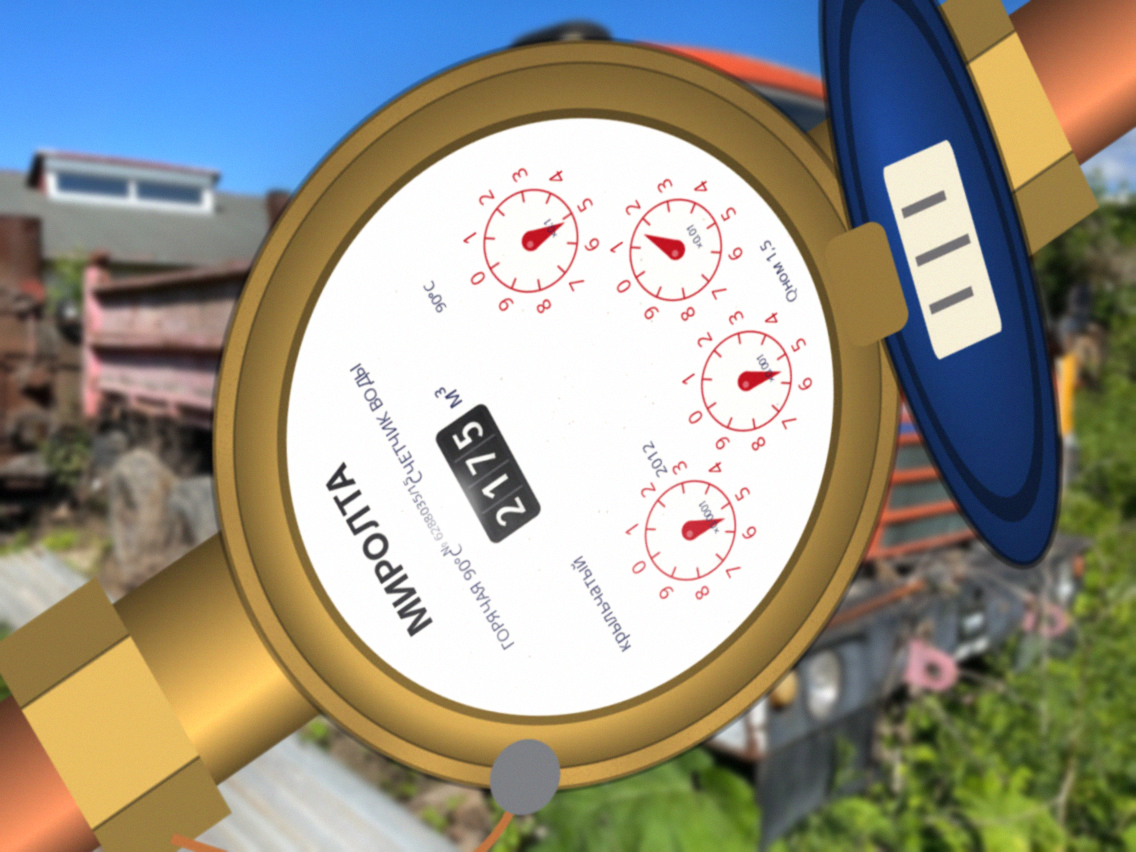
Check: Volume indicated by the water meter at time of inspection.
2175.5155 m³
